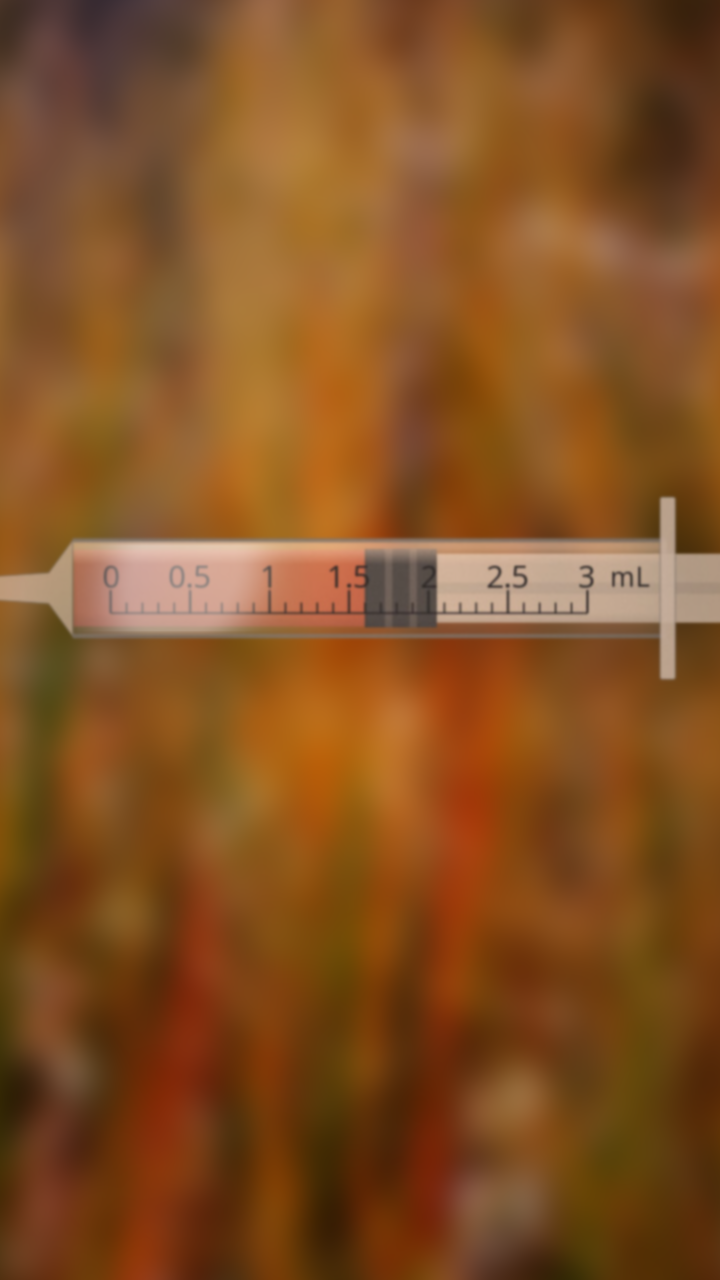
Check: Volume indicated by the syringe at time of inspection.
1.6 mL
